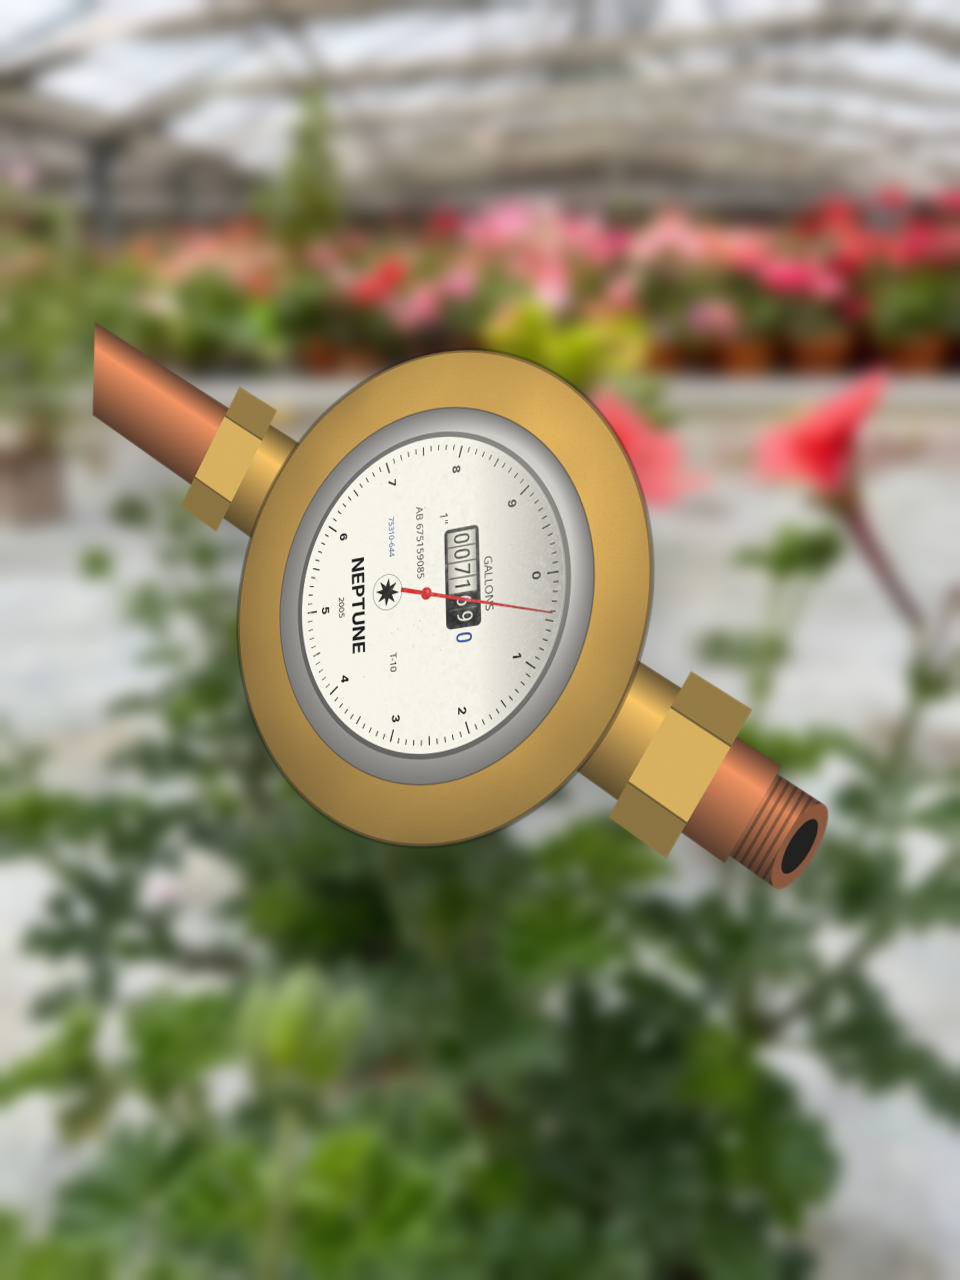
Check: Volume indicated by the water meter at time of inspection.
71690.4 gal
